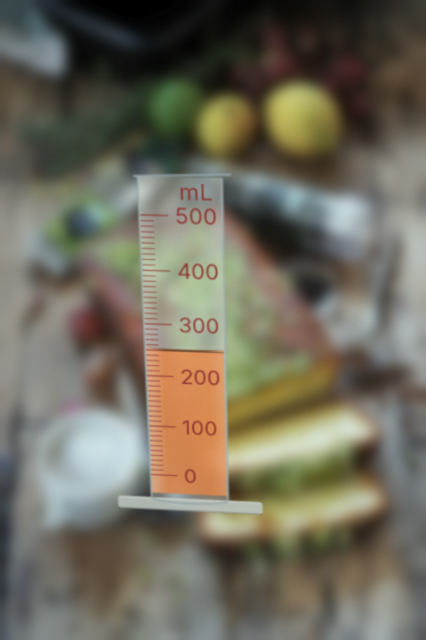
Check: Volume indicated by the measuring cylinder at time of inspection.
250 mL
